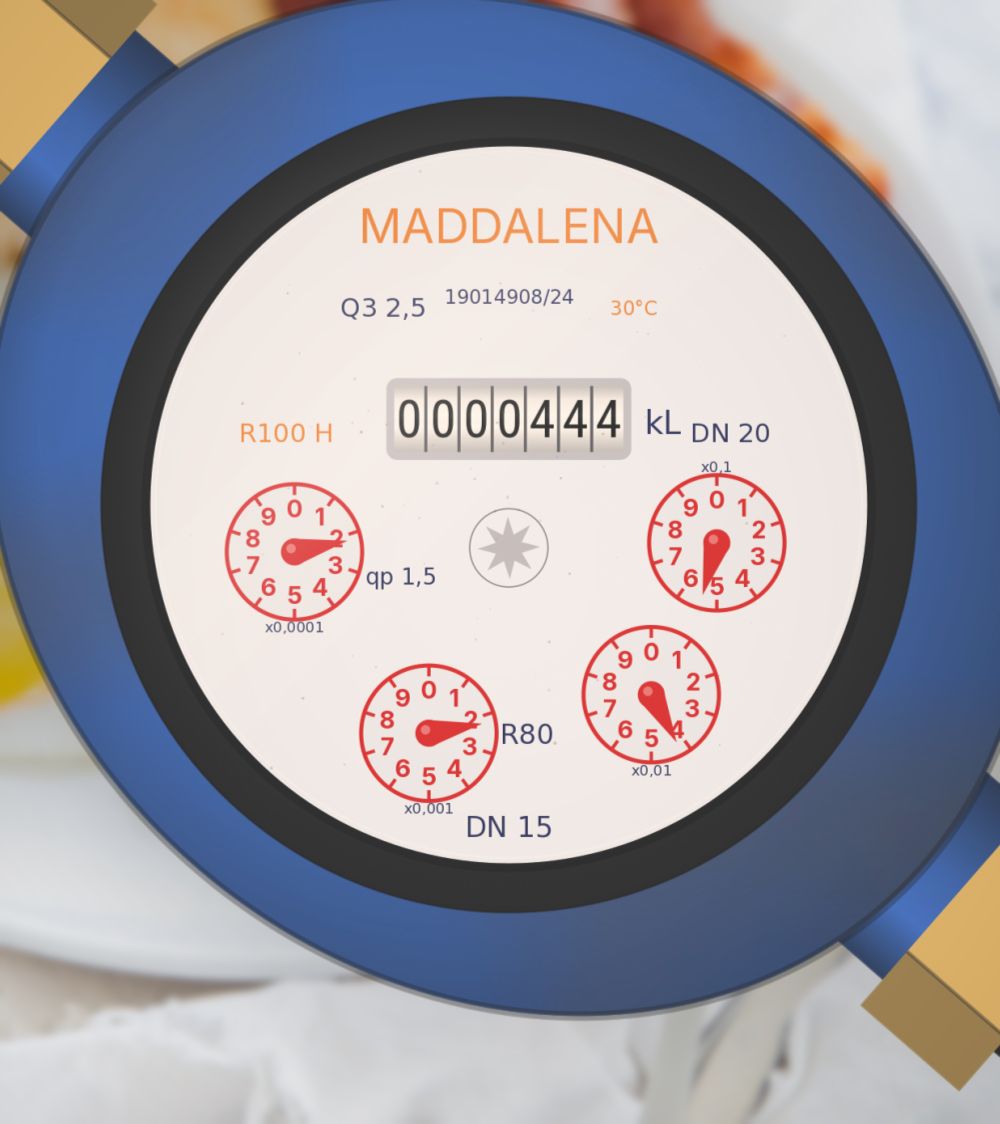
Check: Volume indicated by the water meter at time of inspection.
444.5422 kL
